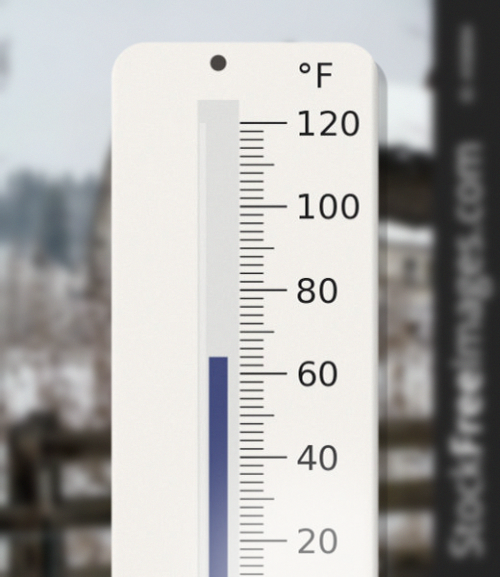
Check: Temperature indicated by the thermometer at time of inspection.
64 °F
